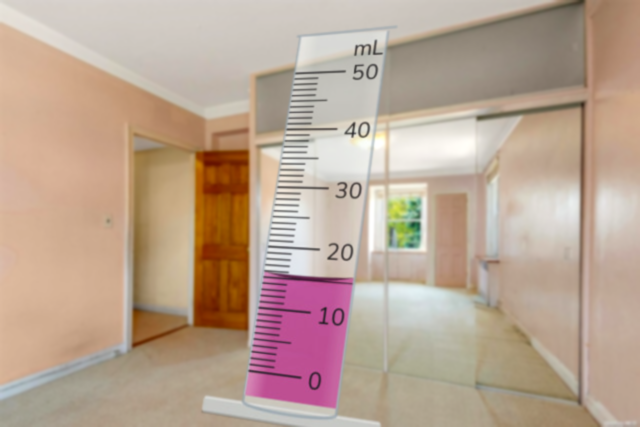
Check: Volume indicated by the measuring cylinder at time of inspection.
15 mL
